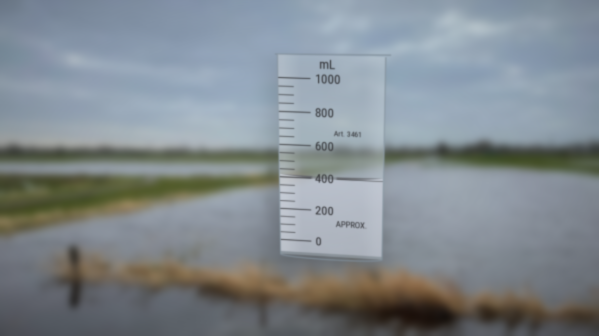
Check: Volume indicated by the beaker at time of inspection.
400 mL
